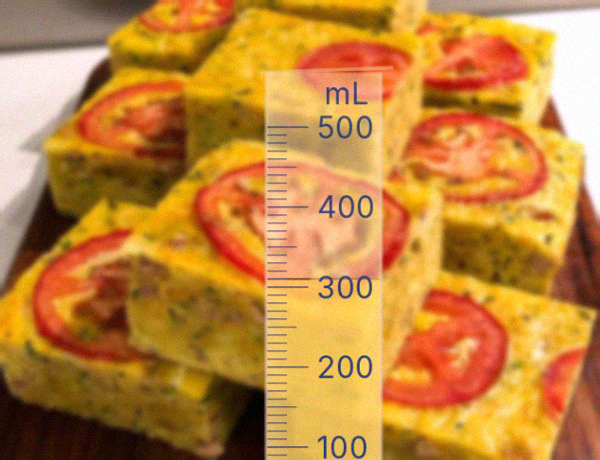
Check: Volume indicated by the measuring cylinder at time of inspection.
310 mL
